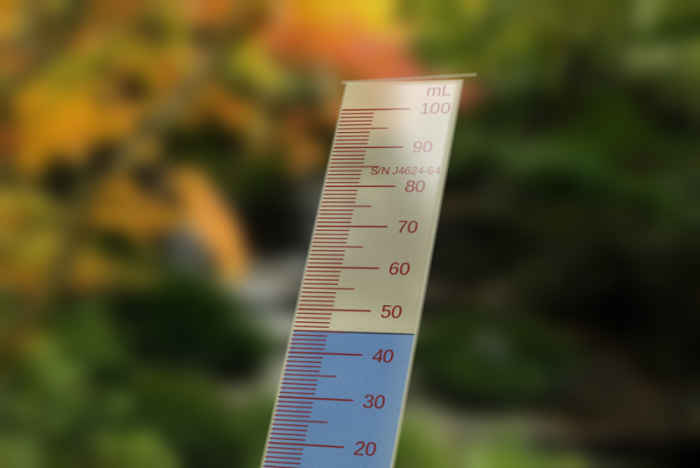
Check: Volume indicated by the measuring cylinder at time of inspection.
45 mL
